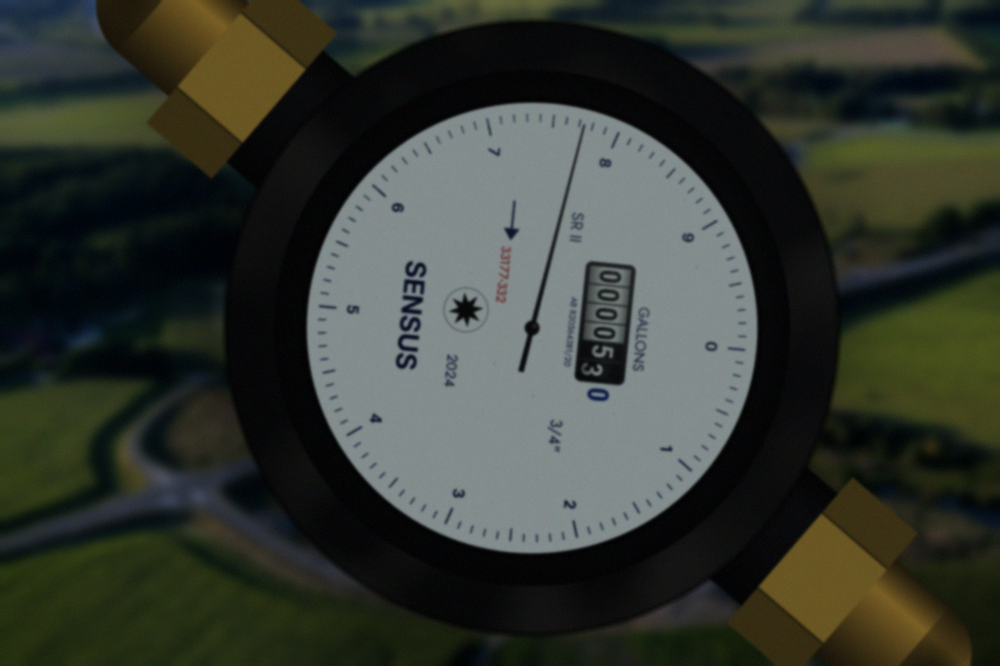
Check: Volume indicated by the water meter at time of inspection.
527.7 gal
